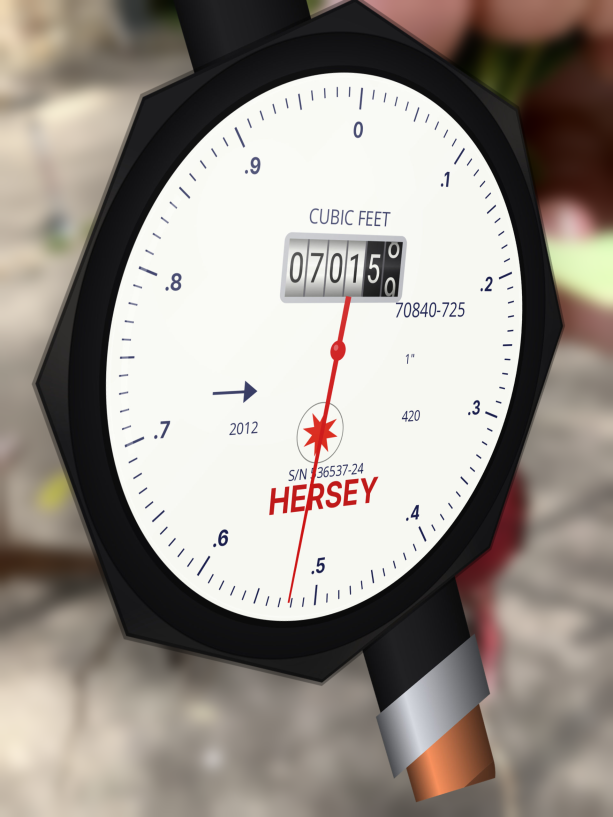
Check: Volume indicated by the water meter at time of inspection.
70158.52 ft³
